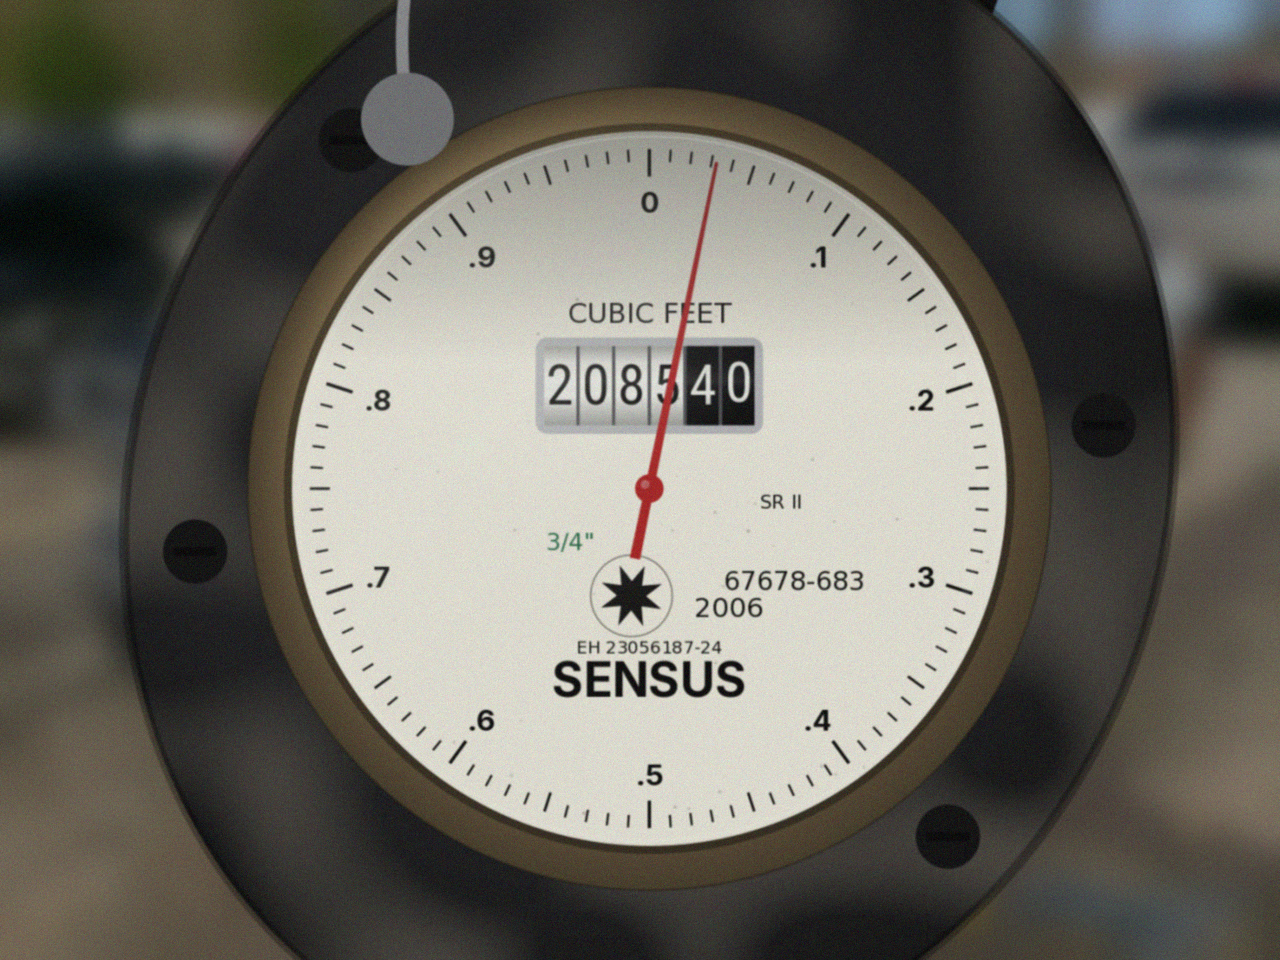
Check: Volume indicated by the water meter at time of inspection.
208540.03 ft³
